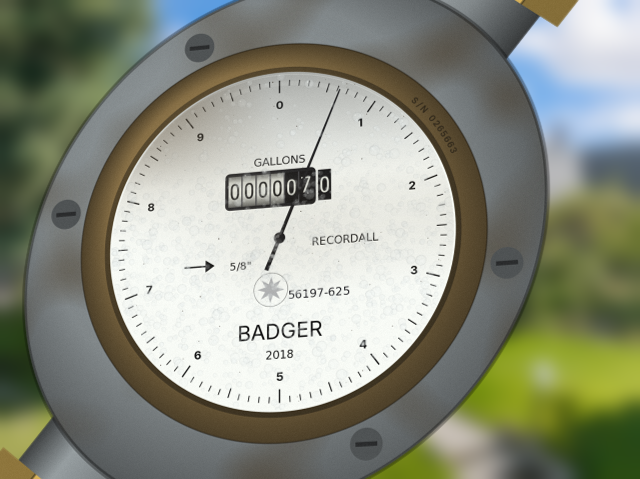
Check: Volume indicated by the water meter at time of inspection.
70.6 gal
